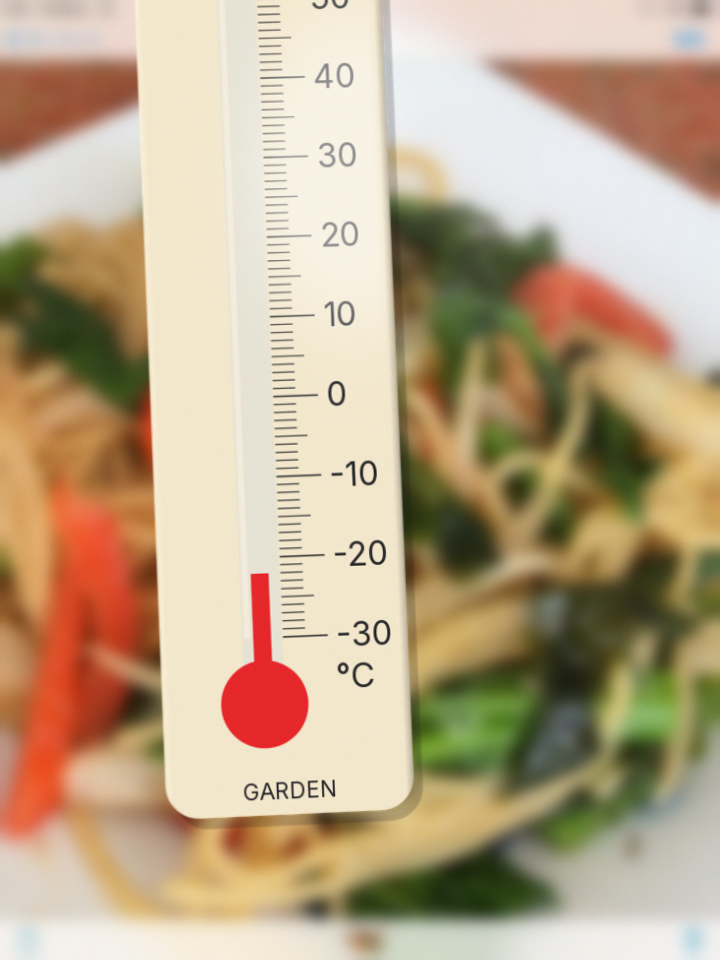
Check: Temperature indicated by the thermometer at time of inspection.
-22 °C
